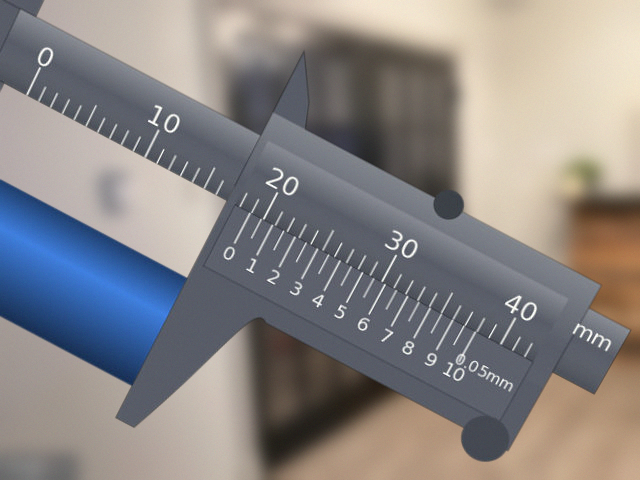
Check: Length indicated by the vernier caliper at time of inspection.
18.9 mm
